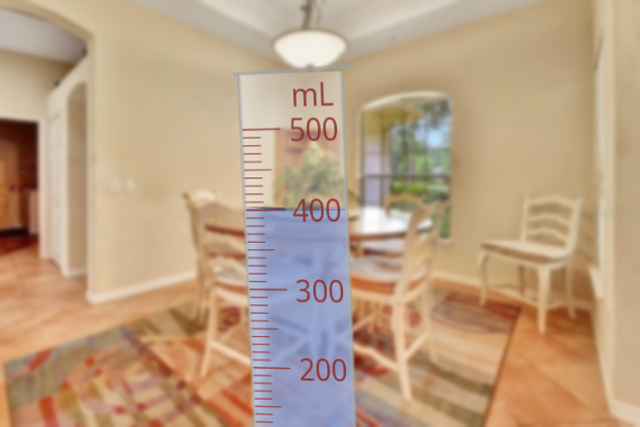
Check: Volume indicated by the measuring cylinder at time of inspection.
400 mL
